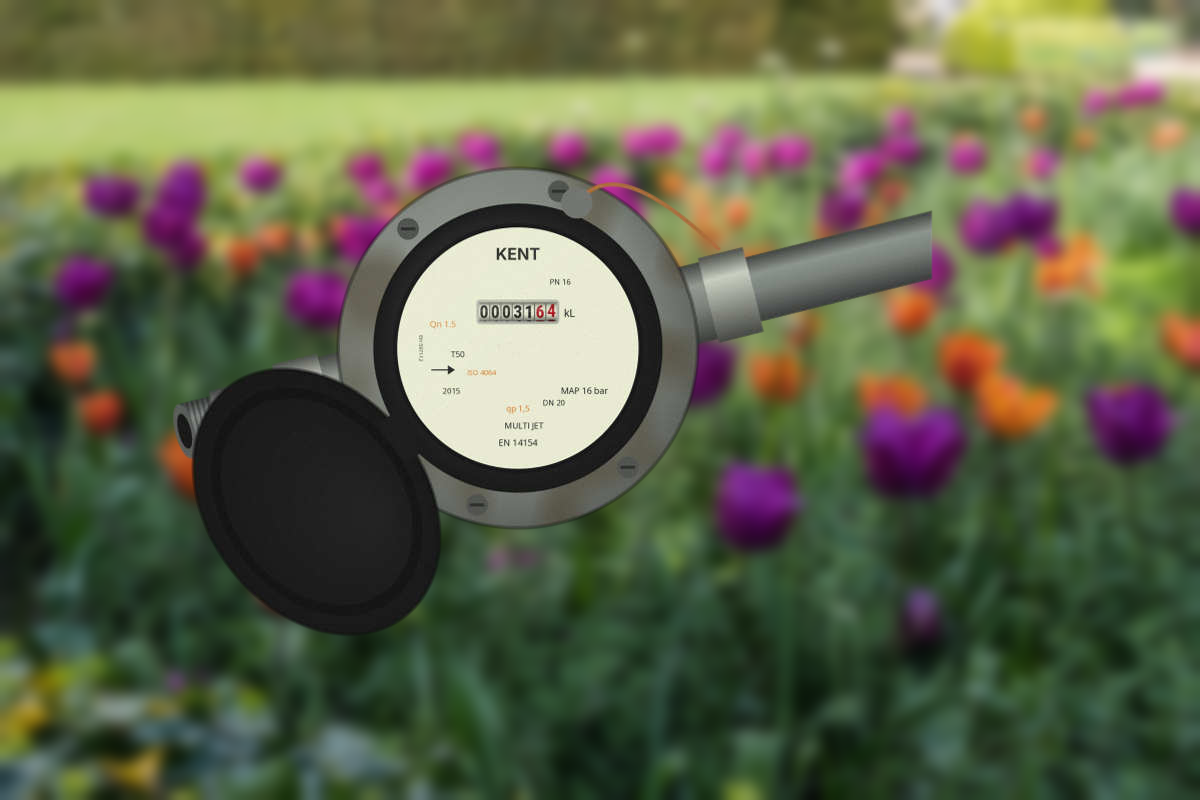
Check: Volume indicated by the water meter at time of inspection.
31.64 kL
